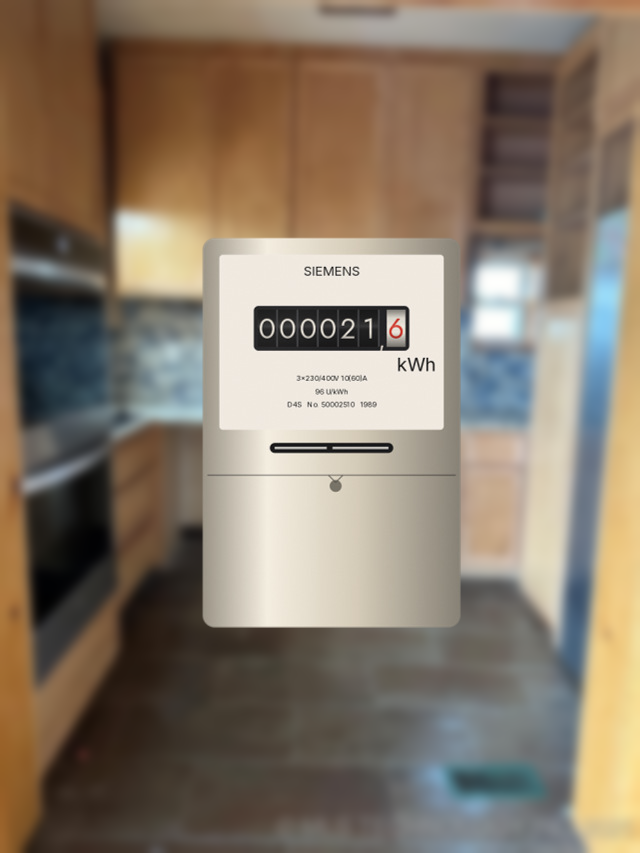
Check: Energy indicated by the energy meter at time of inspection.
21.6 kWh
